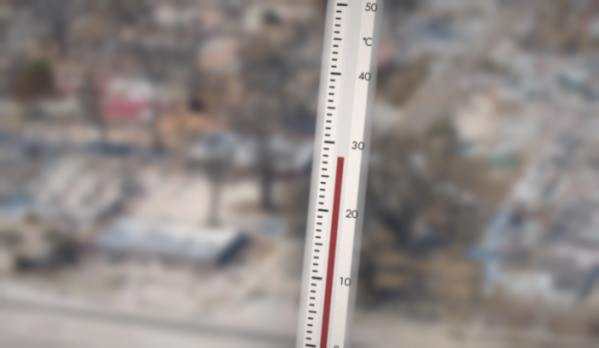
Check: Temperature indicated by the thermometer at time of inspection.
28 °C
